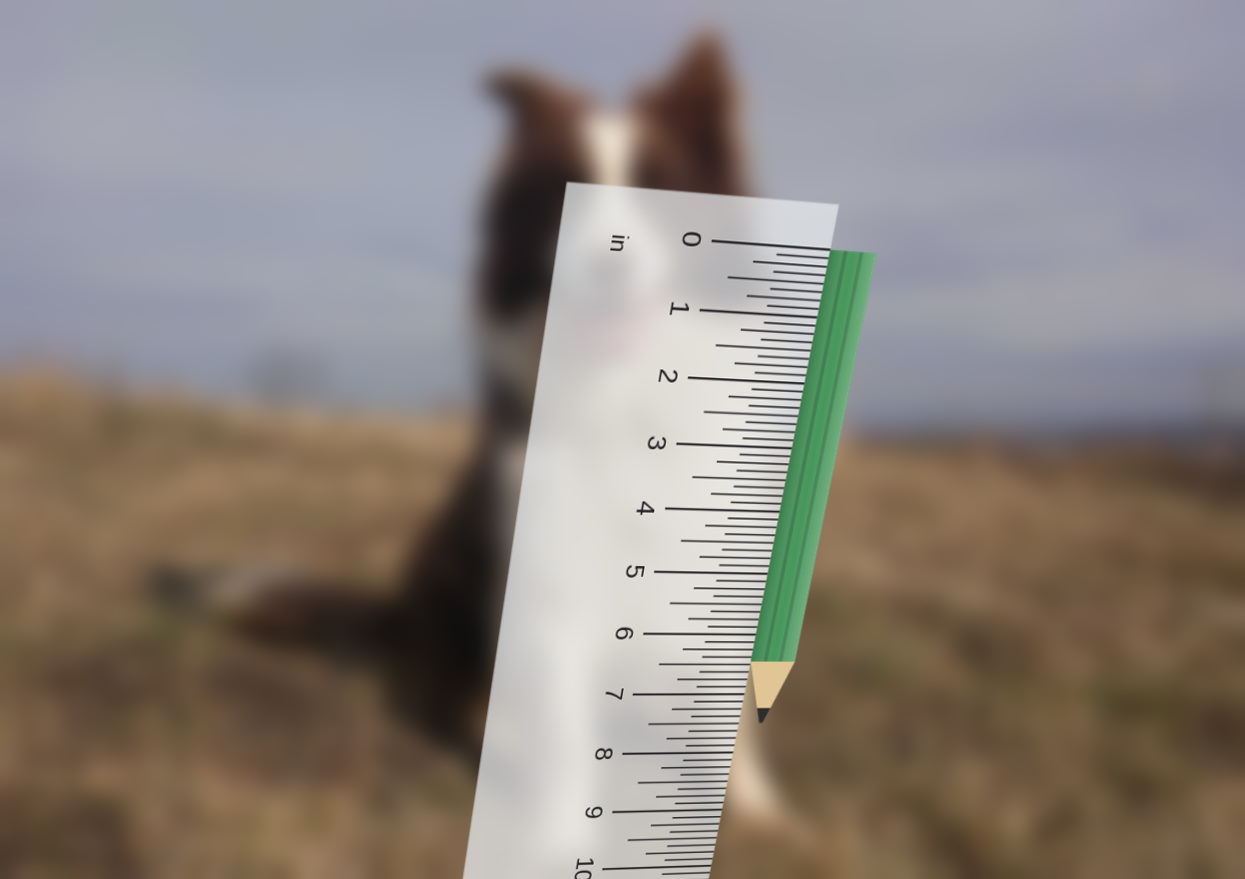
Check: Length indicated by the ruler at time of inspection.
7.5 in
